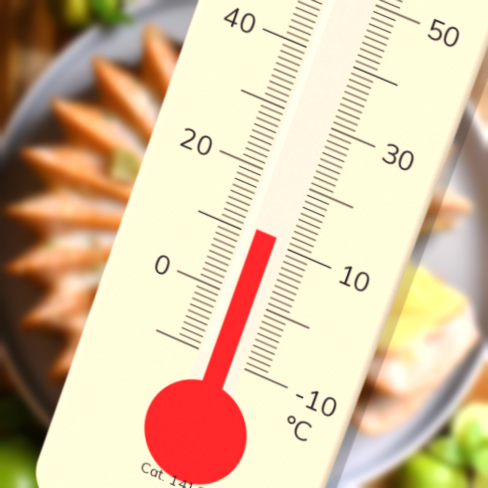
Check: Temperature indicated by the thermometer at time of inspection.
11 °C
